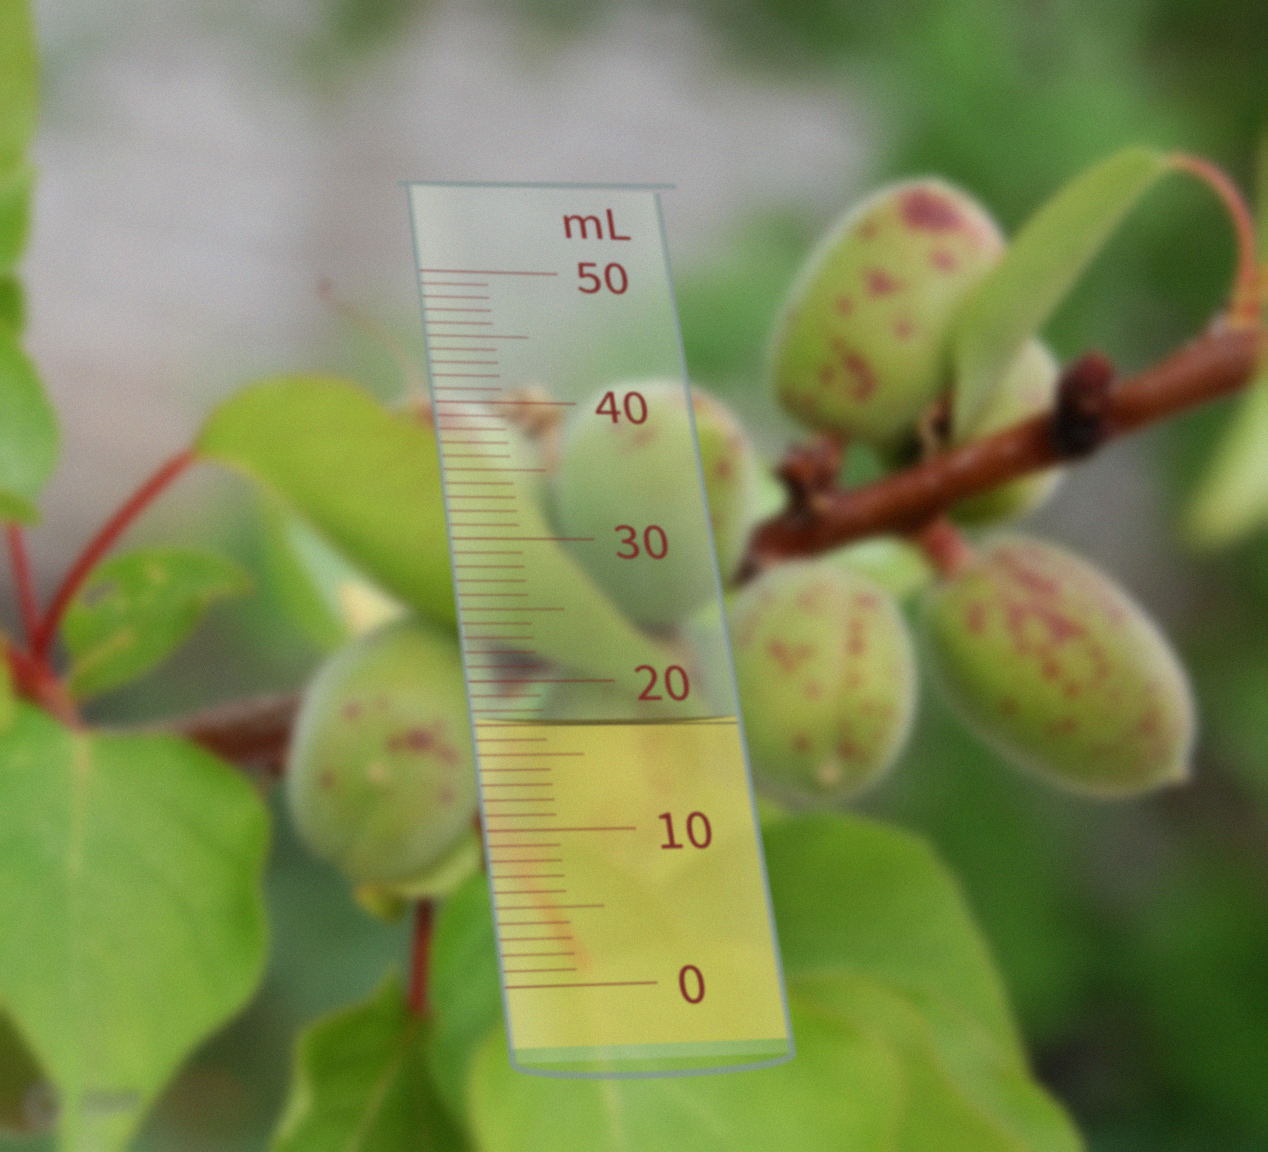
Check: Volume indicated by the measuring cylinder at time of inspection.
17 mL
